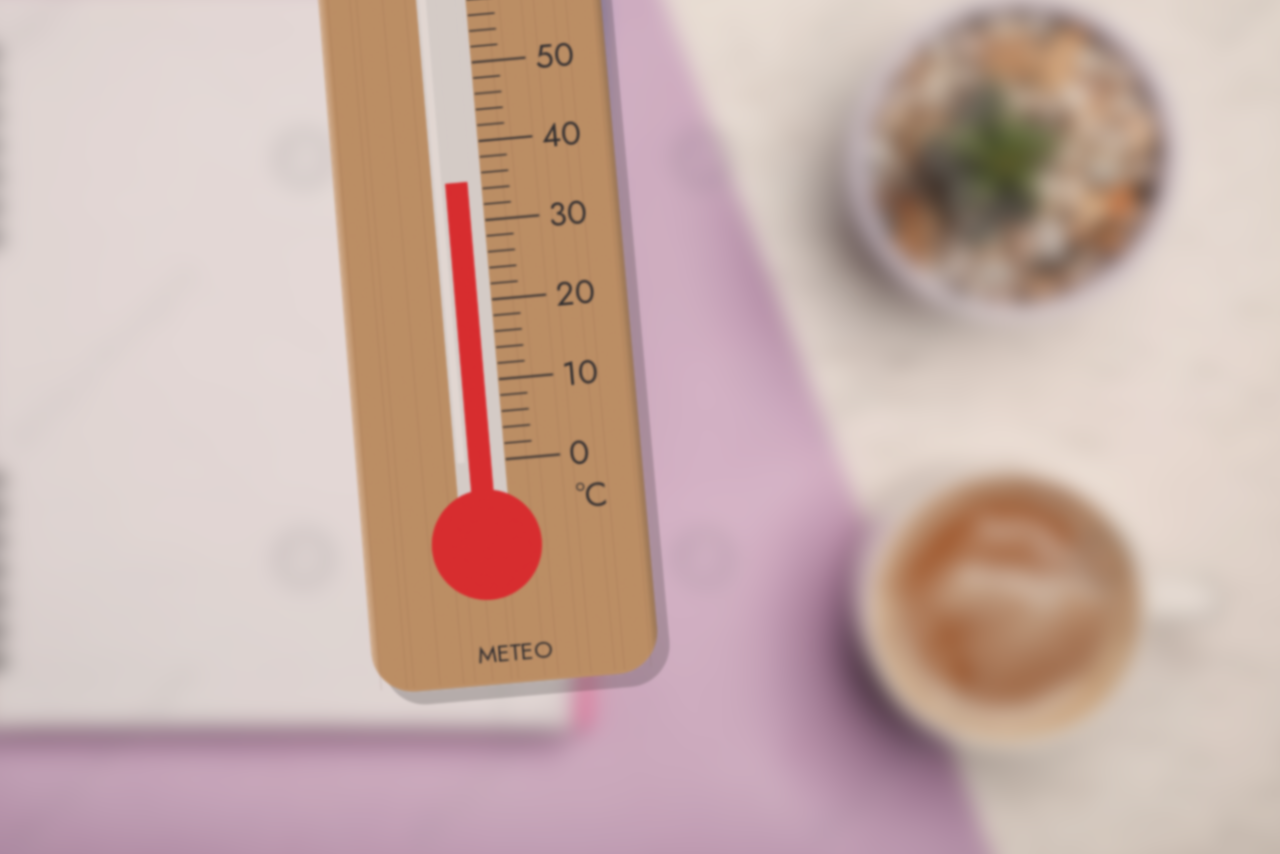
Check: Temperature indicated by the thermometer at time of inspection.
35 °C
